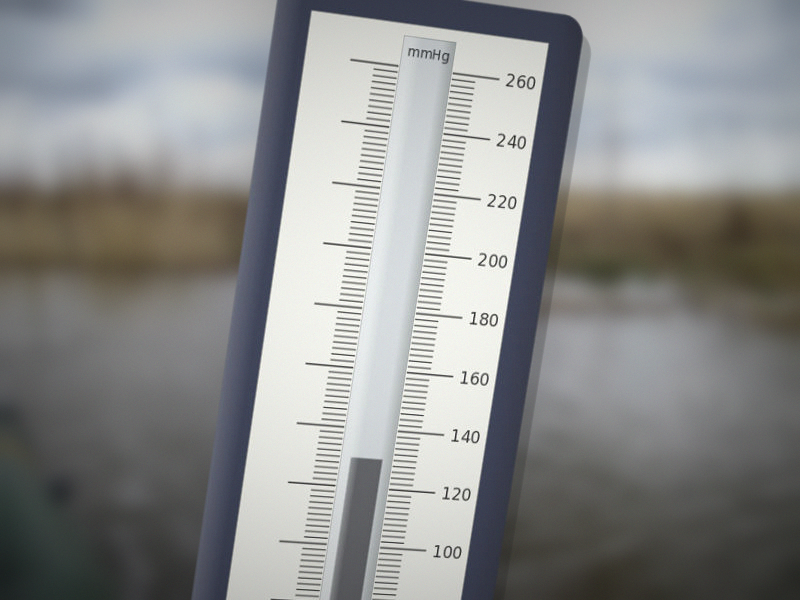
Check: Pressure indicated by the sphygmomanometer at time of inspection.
130 mmHg
